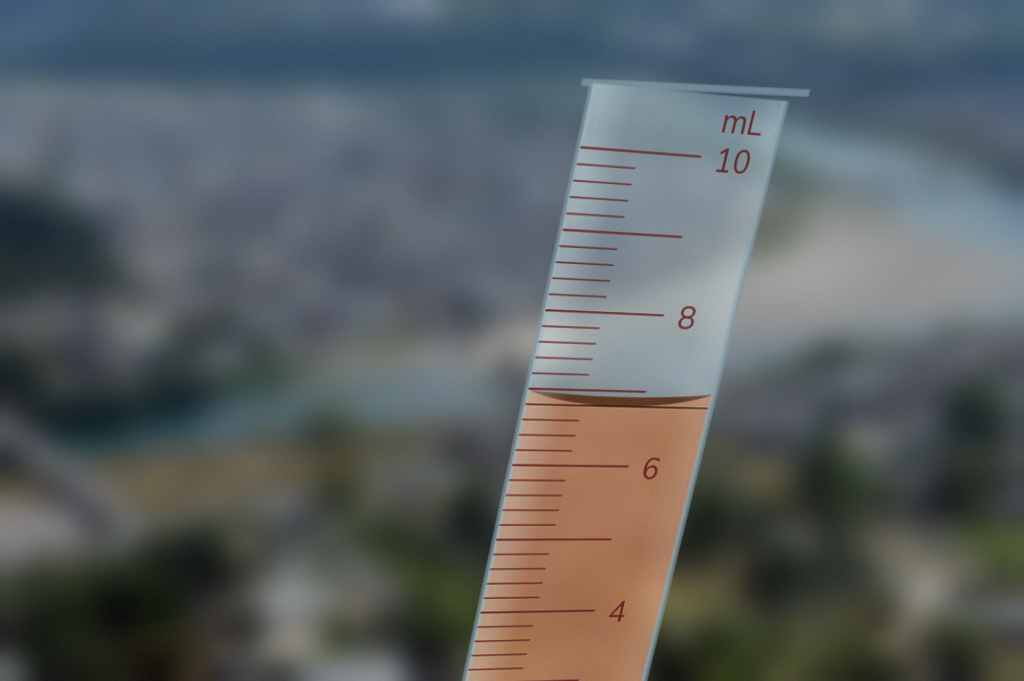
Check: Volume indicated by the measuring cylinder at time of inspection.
6.8 mL
